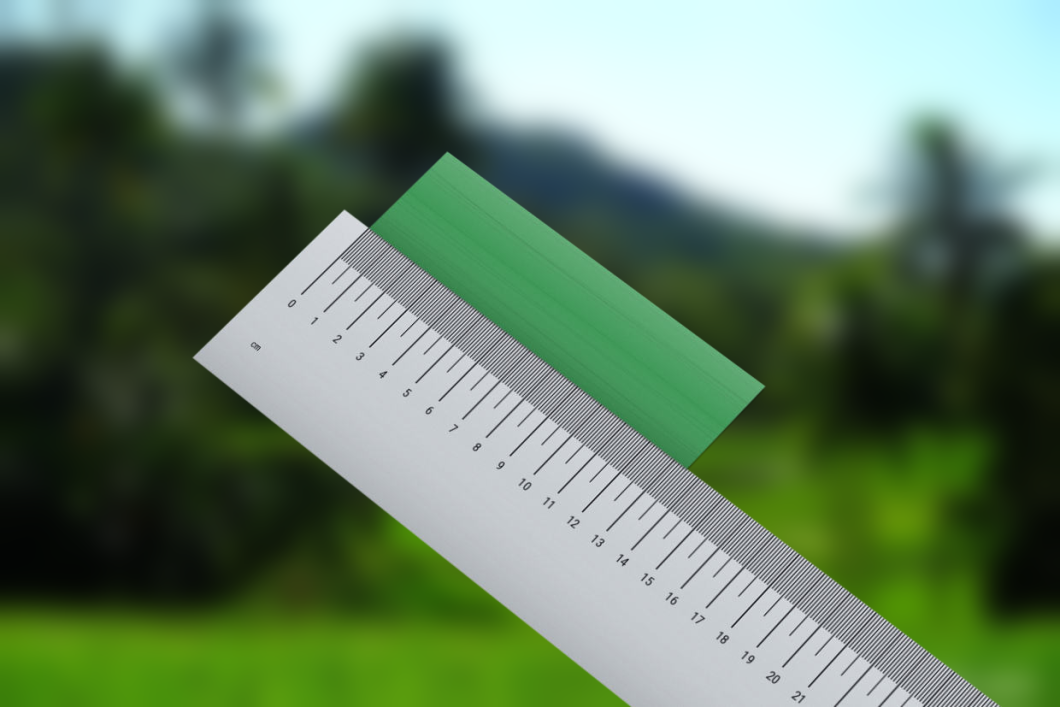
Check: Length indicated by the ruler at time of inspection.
13.5 cm
